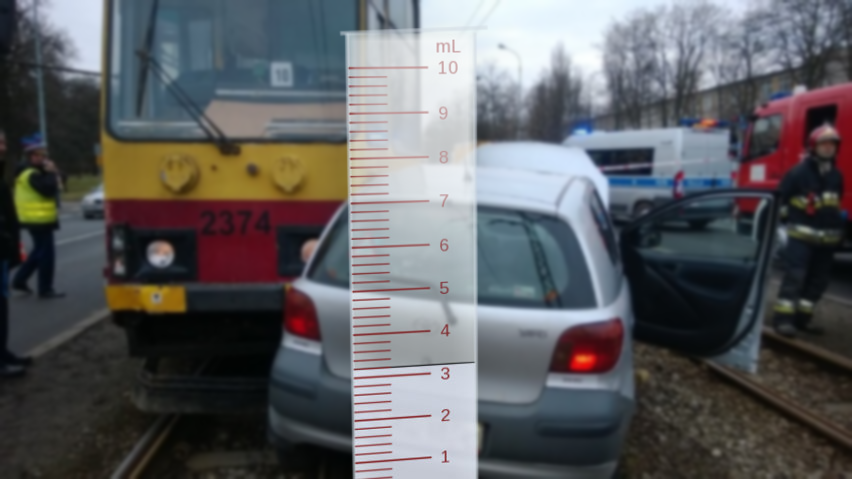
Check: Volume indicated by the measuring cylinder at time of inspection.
3.2 mL
